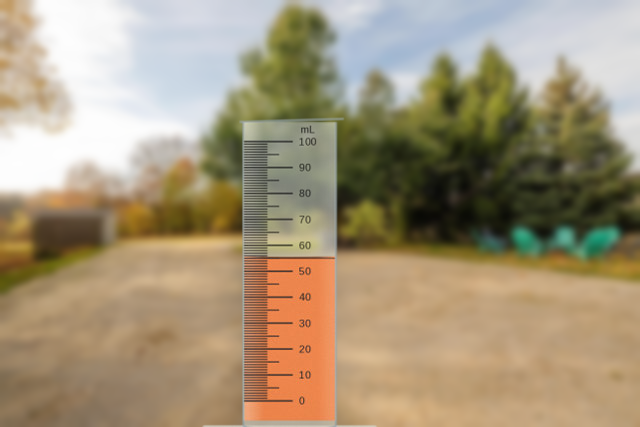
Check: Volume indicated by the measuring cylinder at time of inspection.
55 mL
